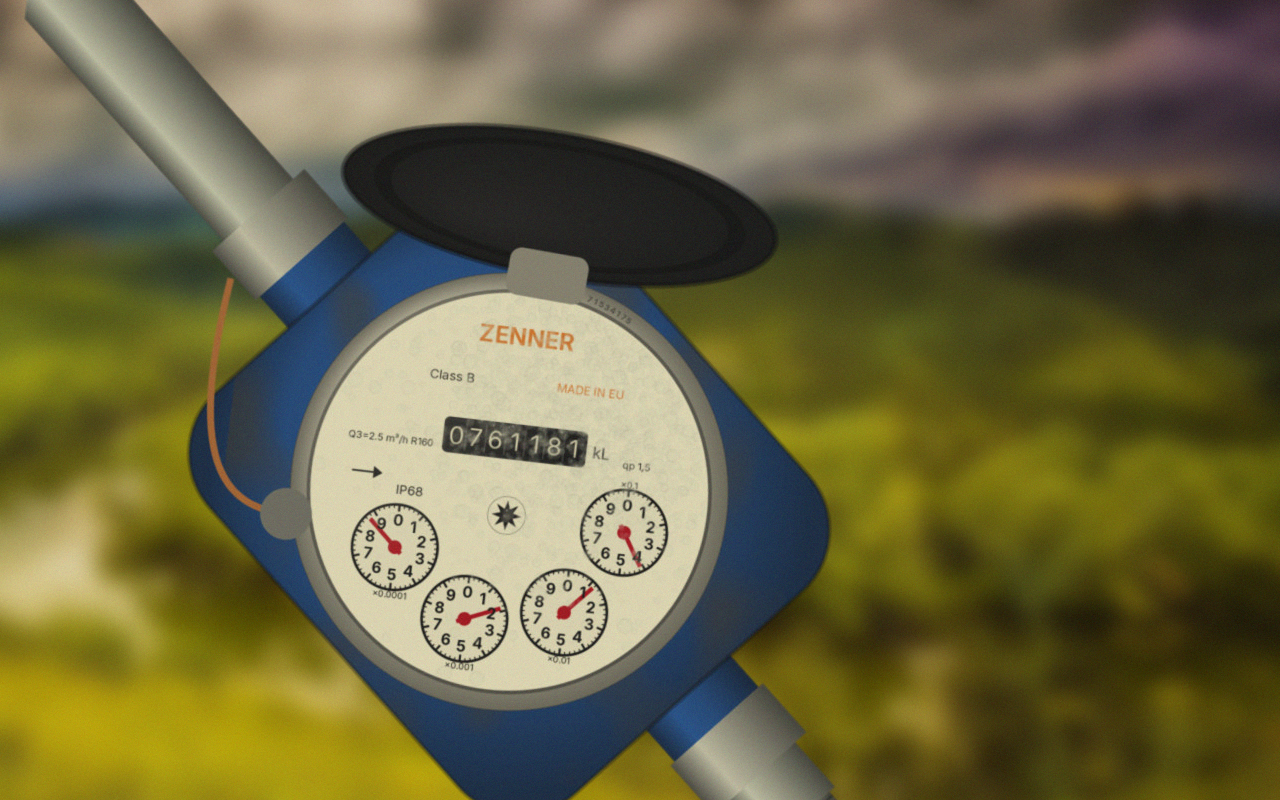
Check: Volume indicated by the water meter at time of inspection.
761181.4118 kL
